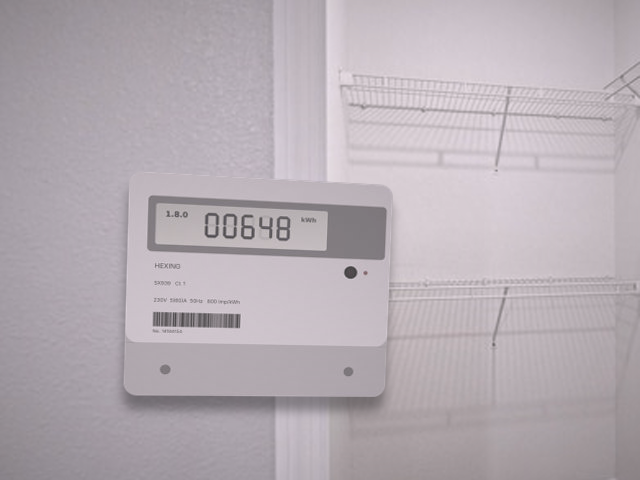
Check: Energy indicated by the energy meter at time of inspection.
648 kWh
